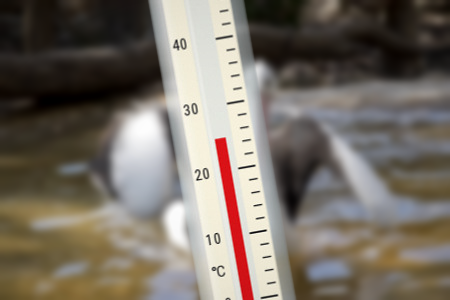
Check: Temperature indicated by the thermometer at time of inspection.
25 °C
